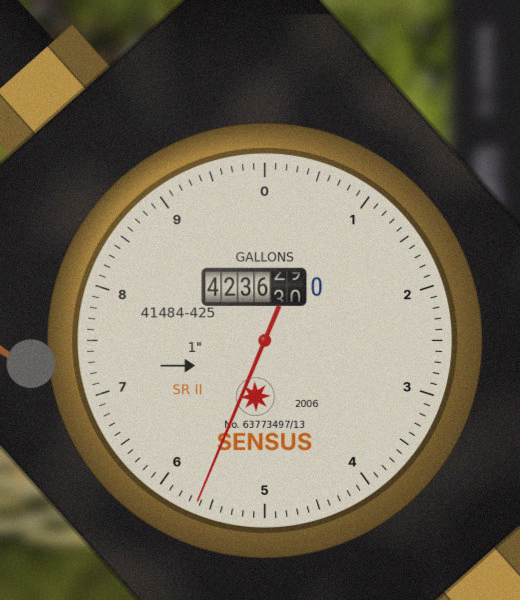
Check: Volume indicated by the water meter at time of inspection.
4236295.6 gal
